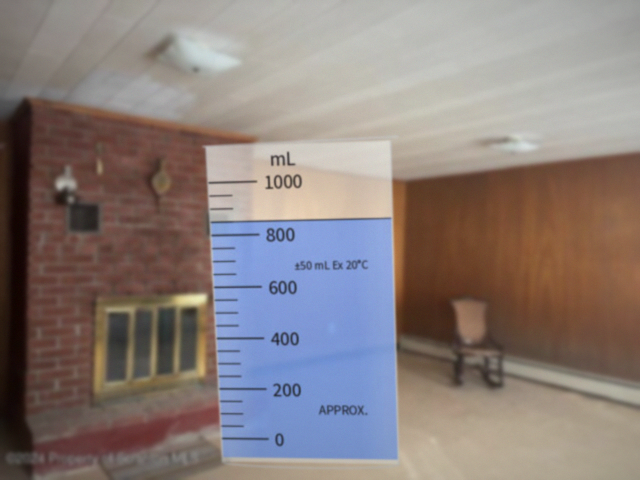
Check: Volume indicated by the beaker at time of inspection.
850 mL
